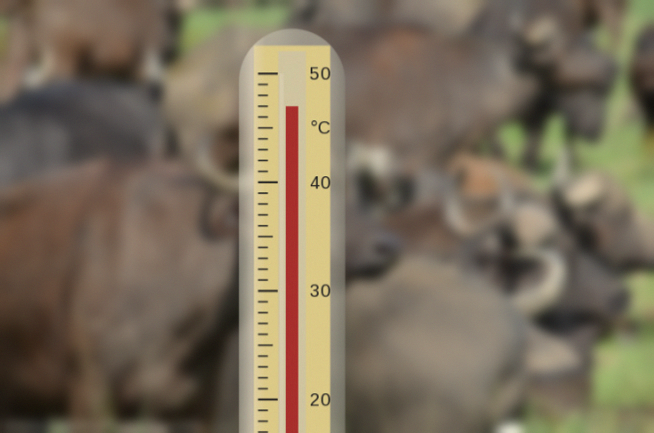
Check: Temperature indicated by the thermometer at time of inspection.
47 °C
